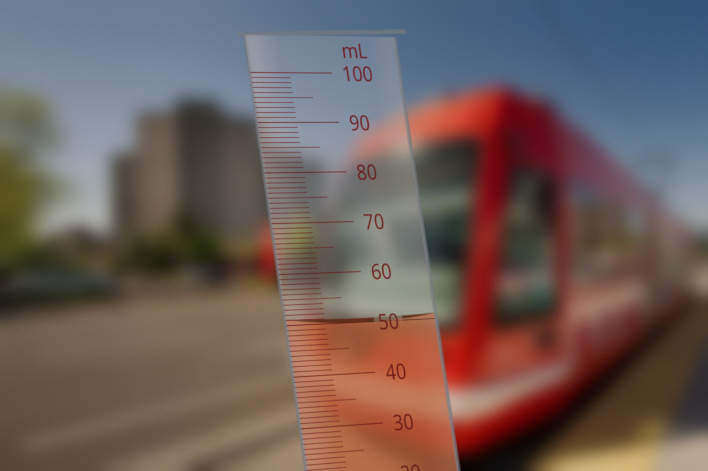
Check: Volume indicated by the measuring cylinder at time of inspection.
50 mL
